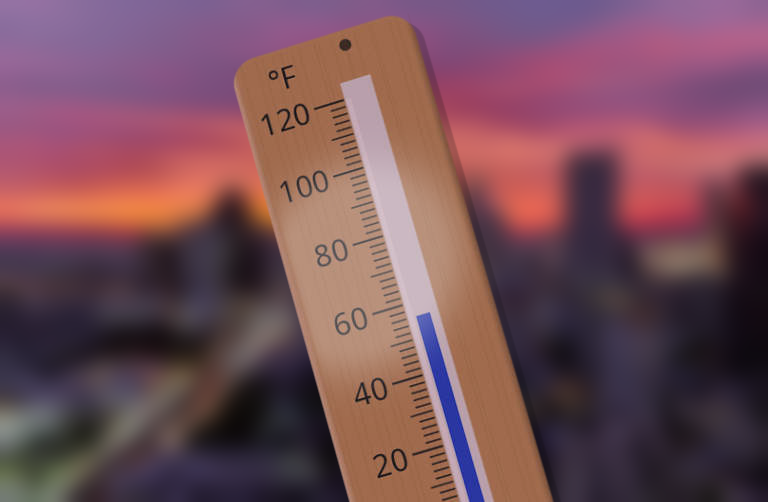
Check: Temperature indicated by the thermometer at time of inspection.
56 °F
